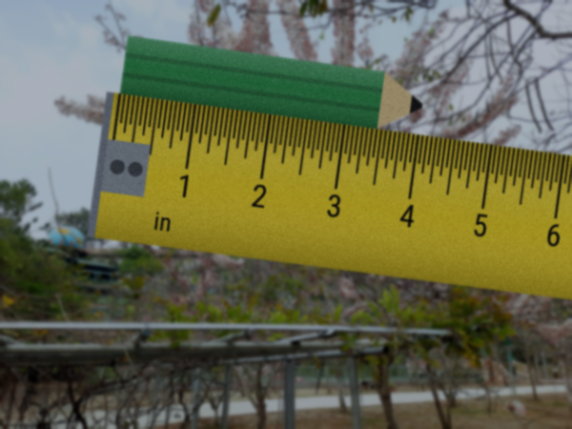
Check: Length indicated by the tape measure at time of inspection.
4 in
